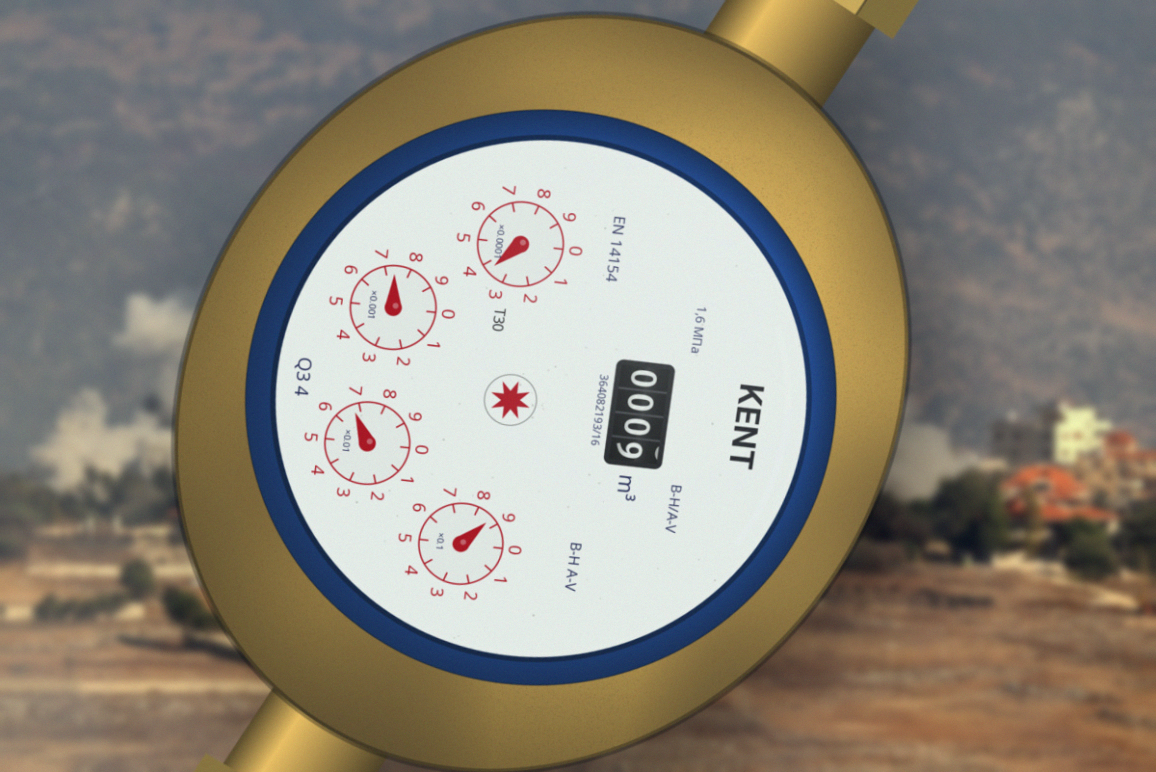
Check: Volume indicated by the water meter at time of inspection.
8.8673 m³
